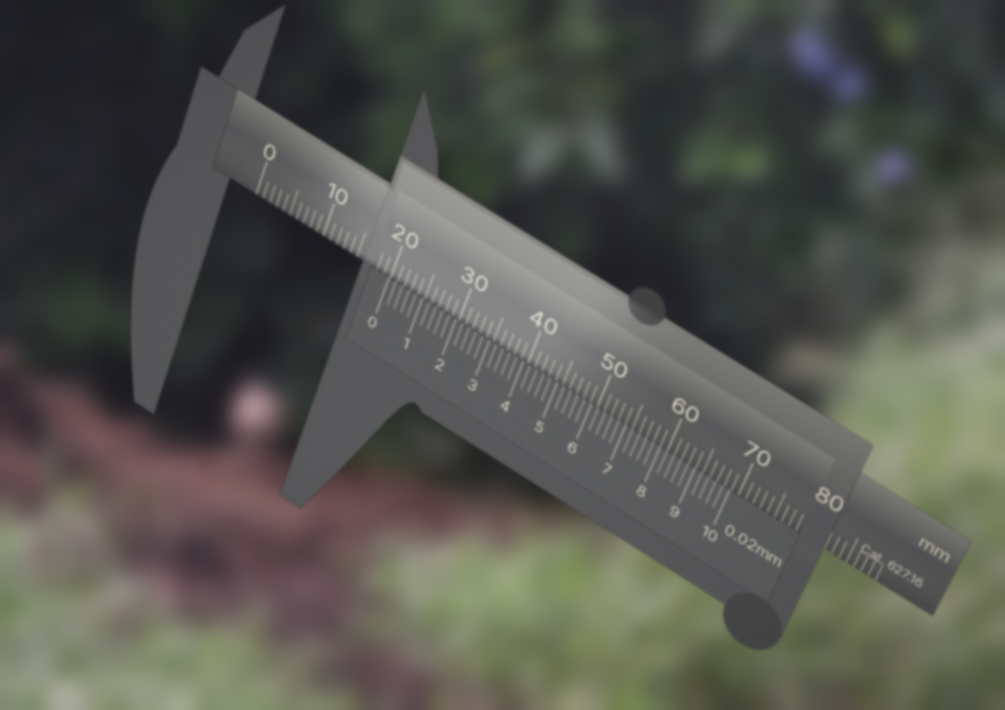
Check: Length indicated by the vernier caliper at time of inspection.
19.8 mm
